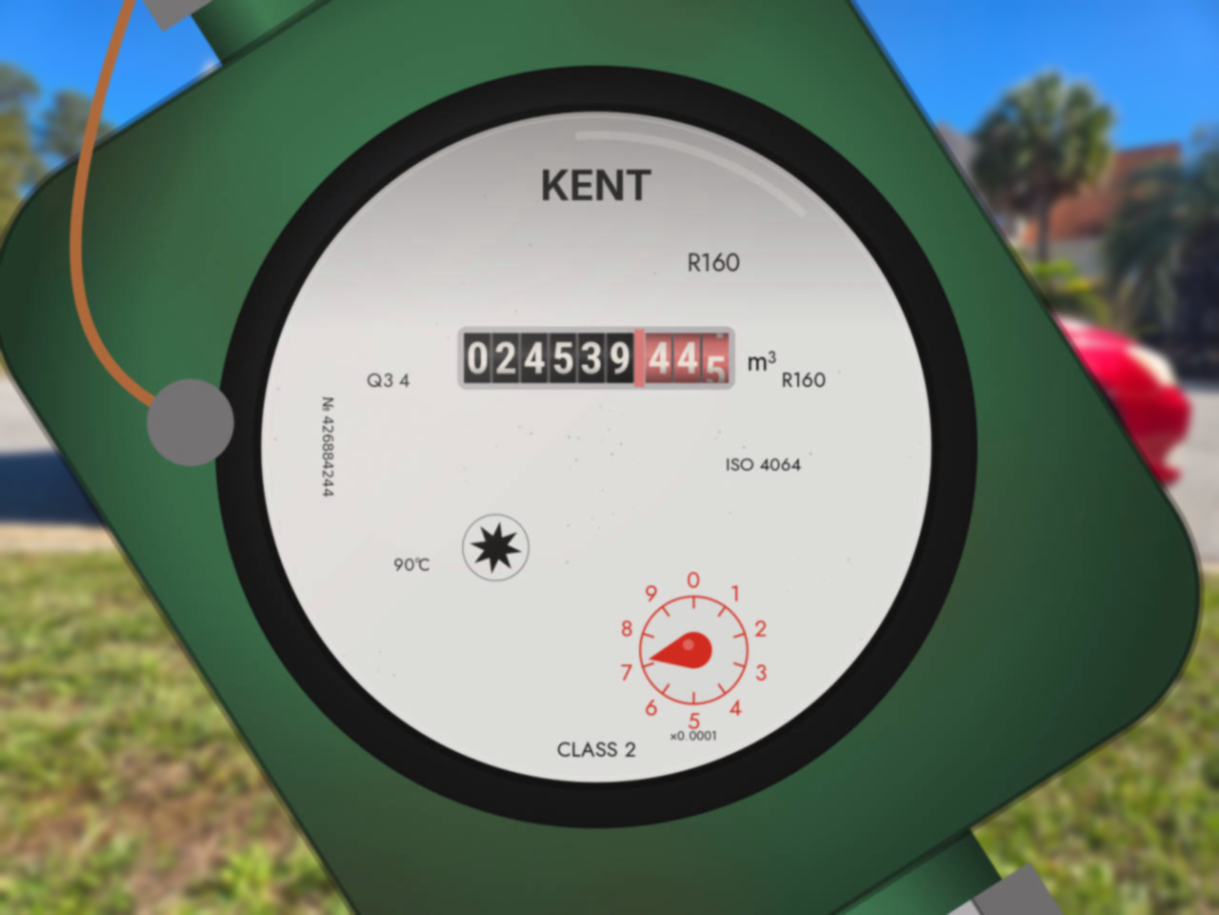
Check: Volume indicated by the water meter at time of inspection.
24539.4447 m³
